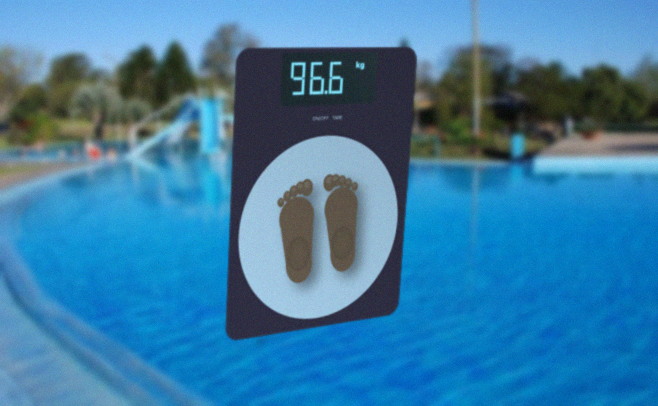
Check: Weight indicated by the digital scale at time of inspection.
96.6 kg
